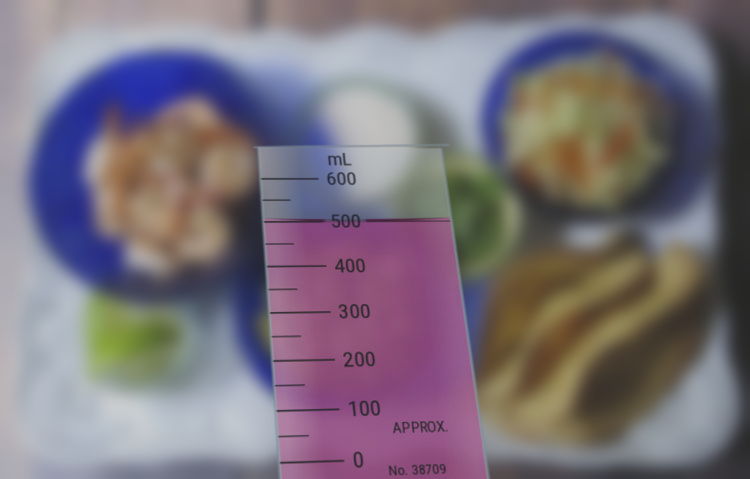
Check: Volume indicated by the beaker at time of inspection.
500 mL
